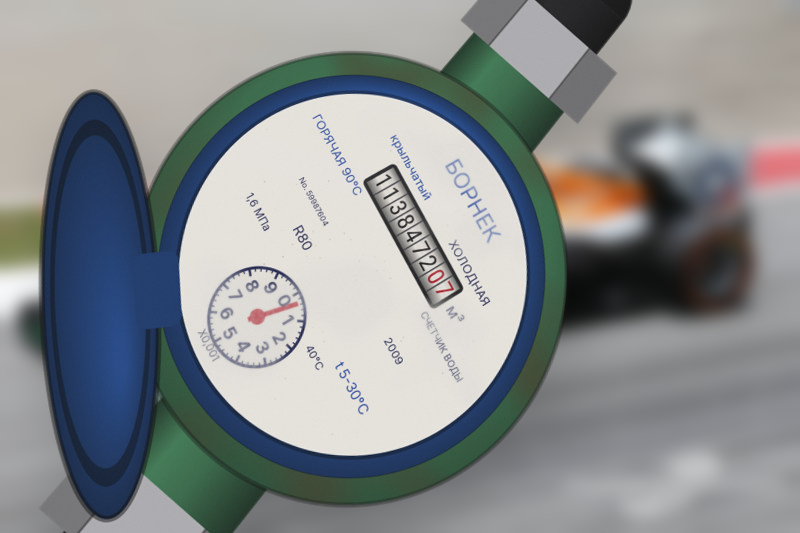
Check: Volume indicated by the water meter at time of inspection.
1138472.070 m³
